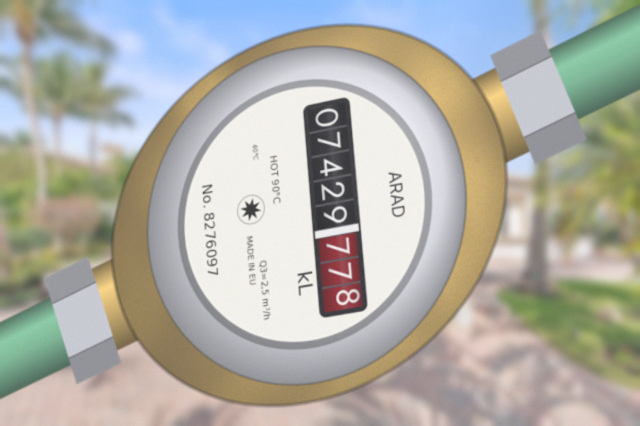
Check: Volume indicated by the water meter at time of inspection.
7429.778 kL
